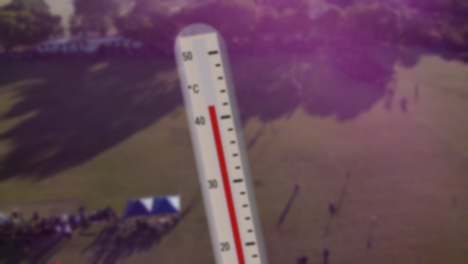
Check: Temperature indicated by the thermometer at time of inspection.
42 °C
